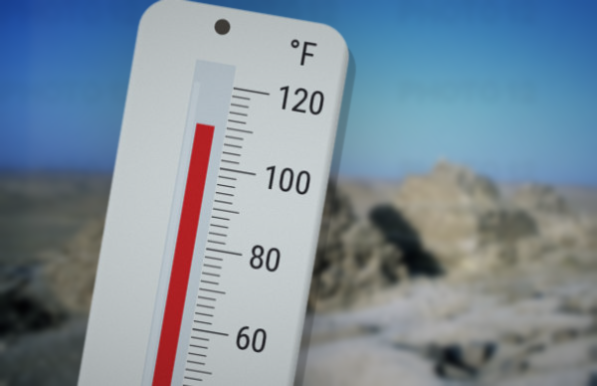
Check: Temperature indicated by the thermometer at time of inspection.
110 °F
